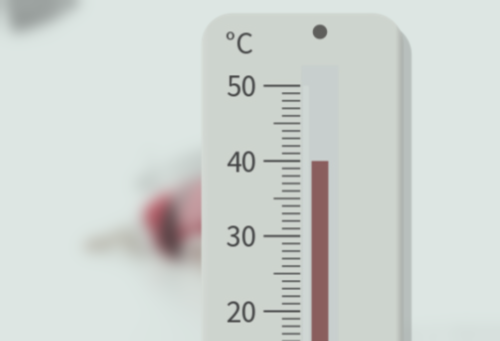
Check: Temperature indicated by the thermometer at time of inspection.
40 °C
